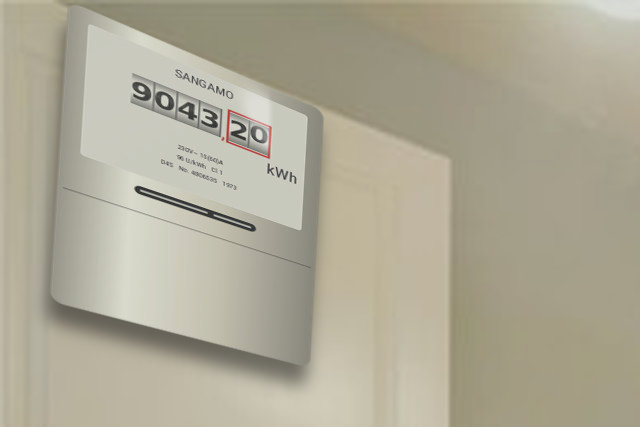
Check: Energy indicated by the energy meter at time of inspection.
9043.20 kWh
